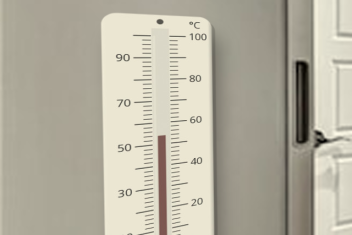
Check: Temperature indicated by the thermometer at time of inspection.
54 °C
